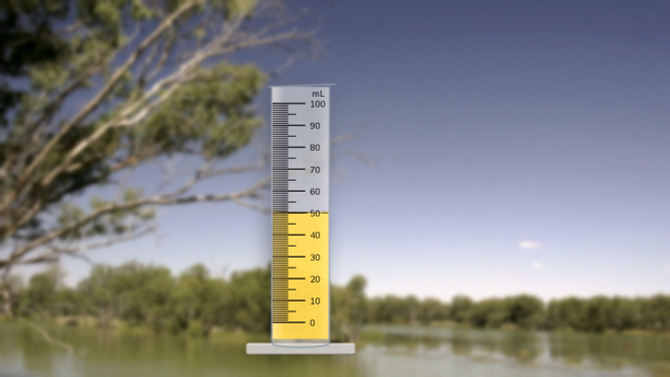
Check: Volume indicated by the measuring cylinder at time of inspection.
50 mL
